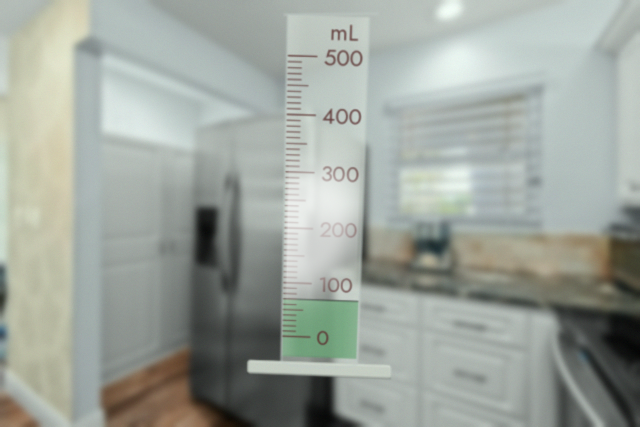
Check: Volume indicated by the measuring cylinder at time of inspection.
70 mL
